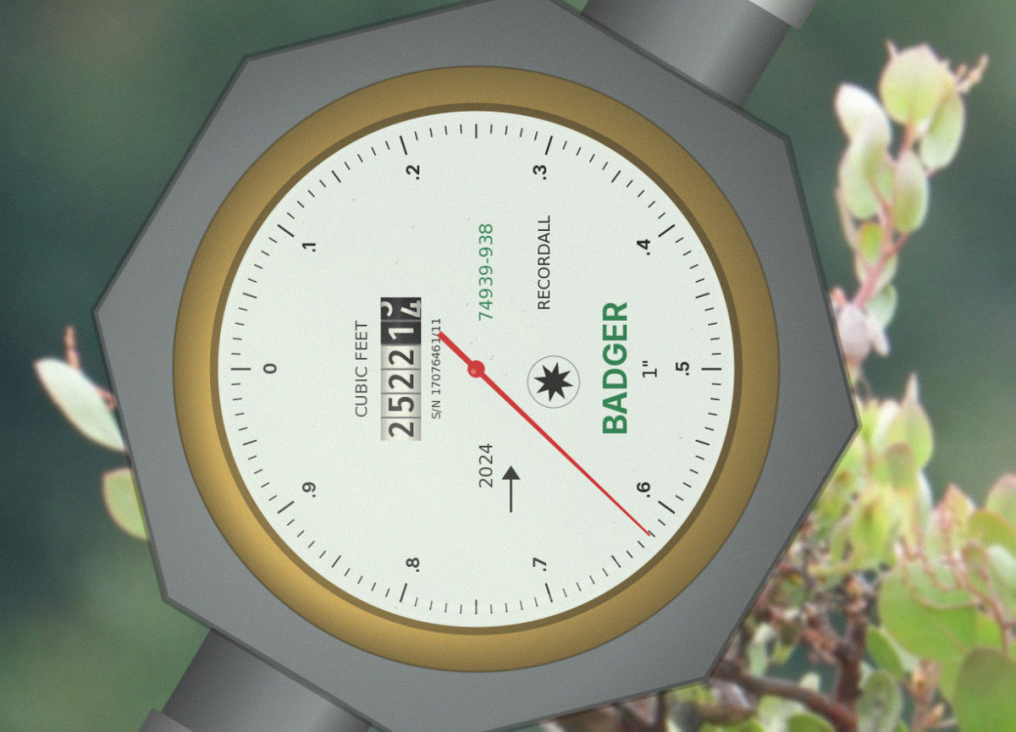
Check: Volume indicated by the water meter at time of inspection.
252213.62 ft³
